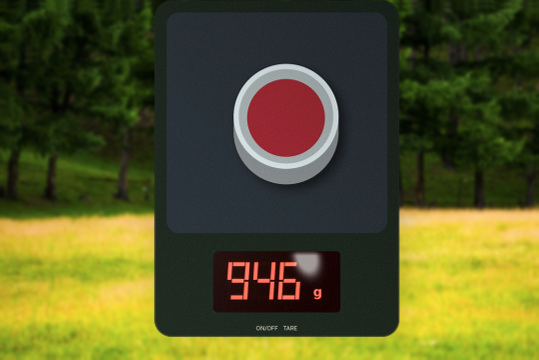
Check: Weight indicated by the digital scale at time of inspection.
946 g
